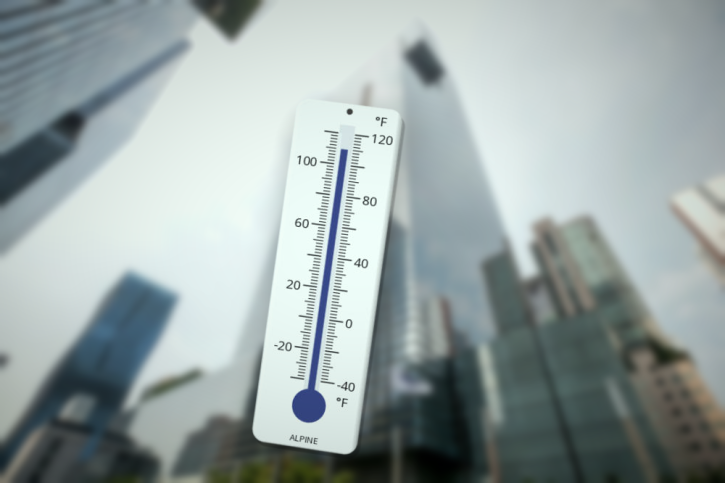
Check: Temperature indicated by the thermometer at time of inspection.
110 °F
